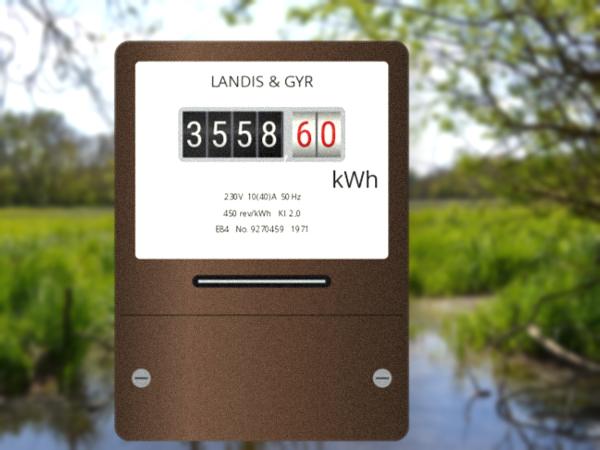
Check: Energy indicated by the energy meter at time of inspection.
3558.60 kWh
